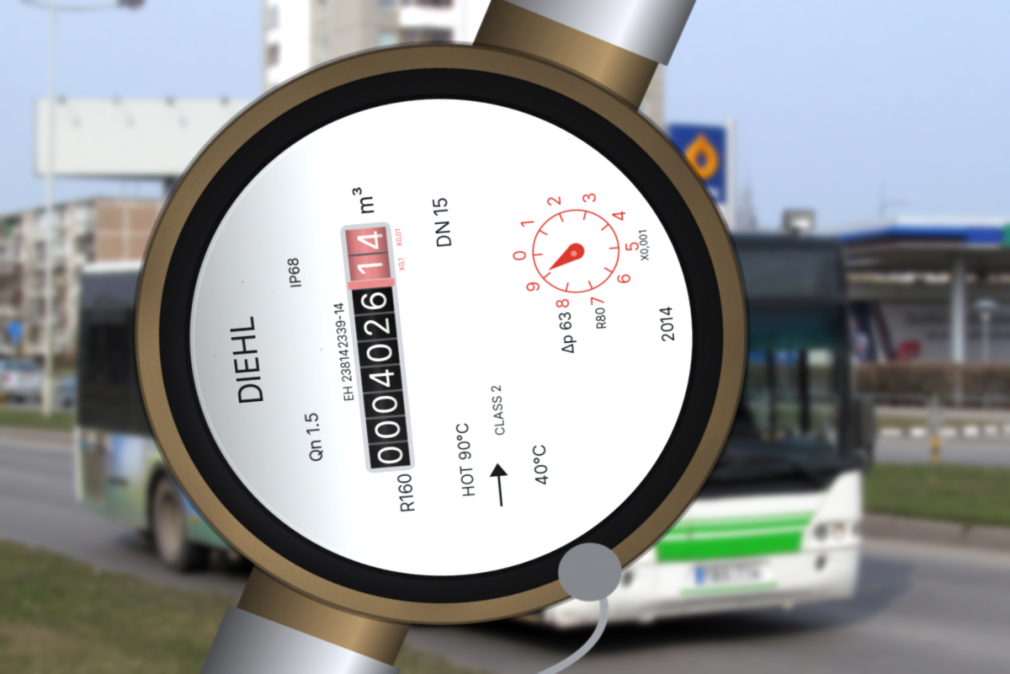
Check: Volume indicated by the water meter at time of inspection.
4026.139 m³
